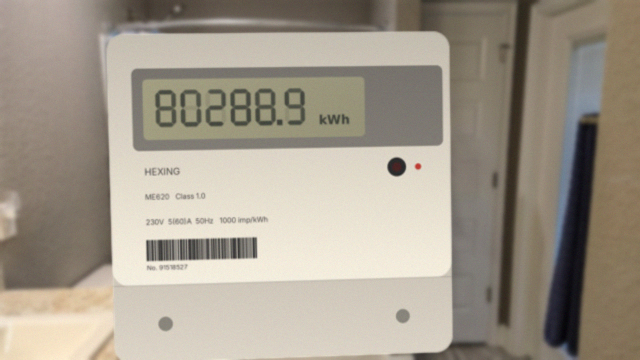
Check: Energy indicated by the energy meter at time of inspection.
80288.9 kWh
